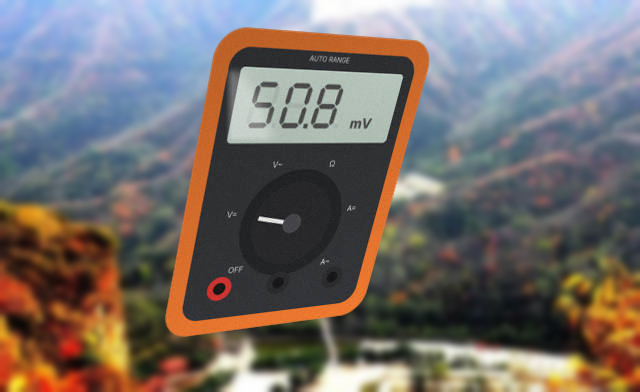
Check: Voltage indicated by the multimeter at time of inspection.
50.8 mV
